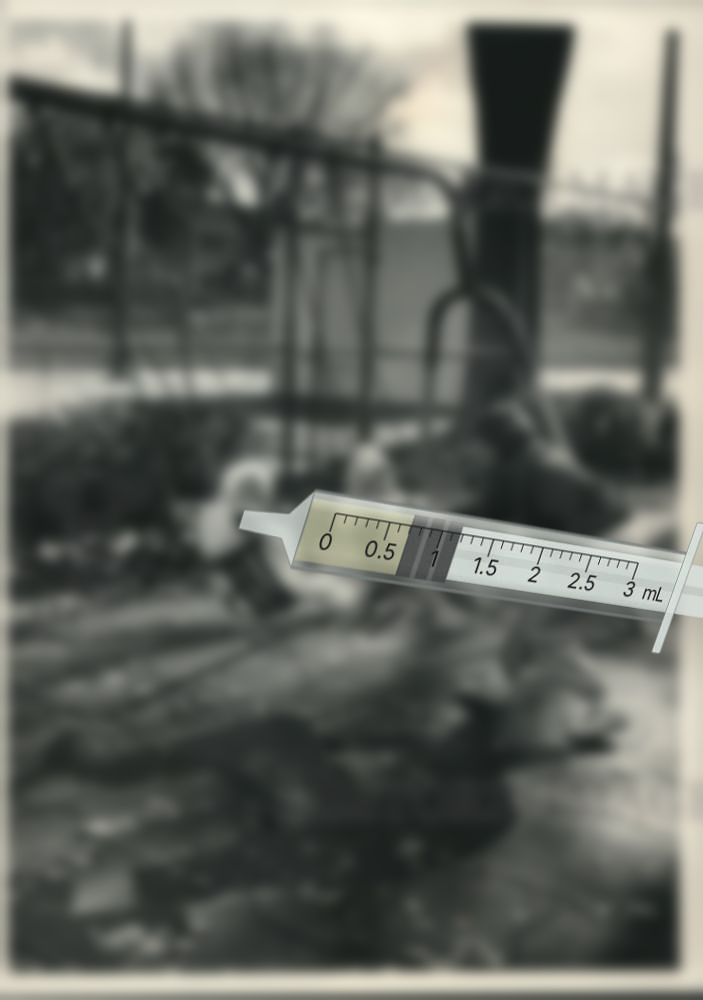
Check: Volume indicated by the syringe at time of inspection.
0.7 mL
